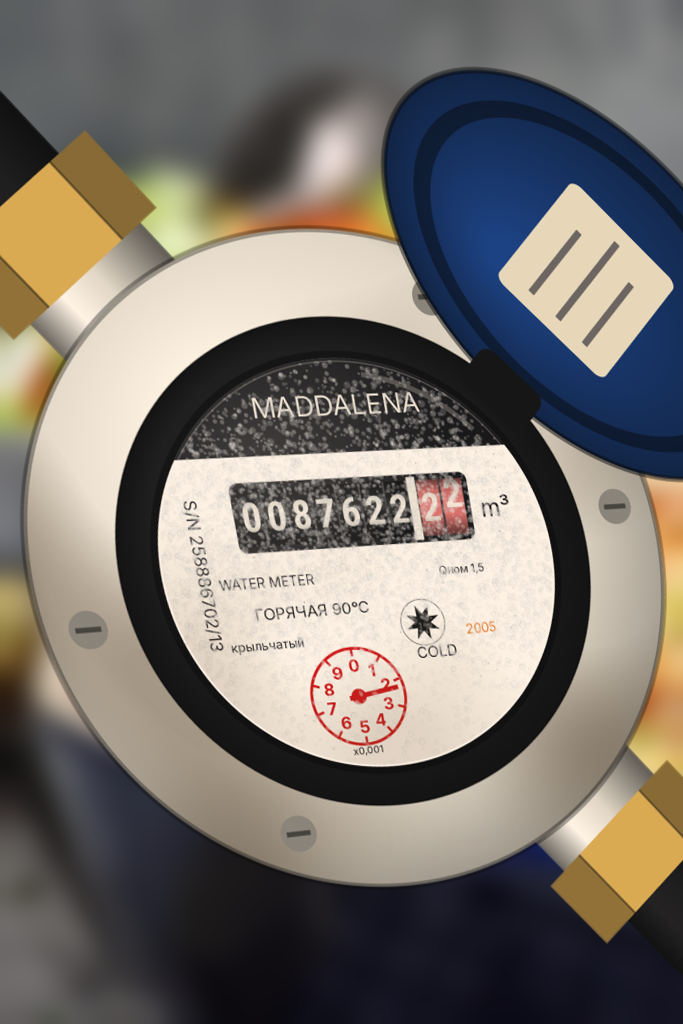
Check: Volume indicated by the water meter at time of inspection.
87622.222 m³
